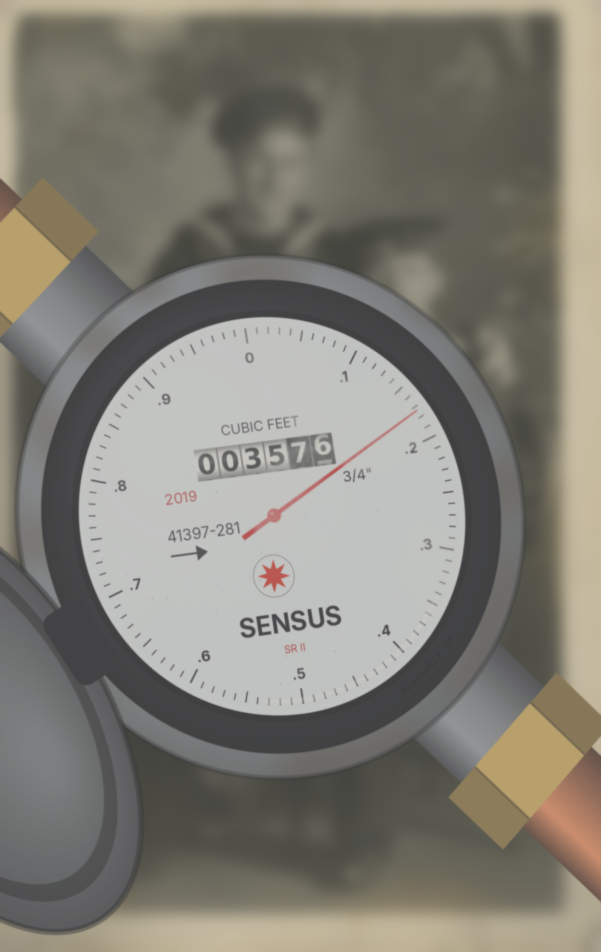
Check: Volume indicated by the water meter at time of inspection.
3576.17 ft³
